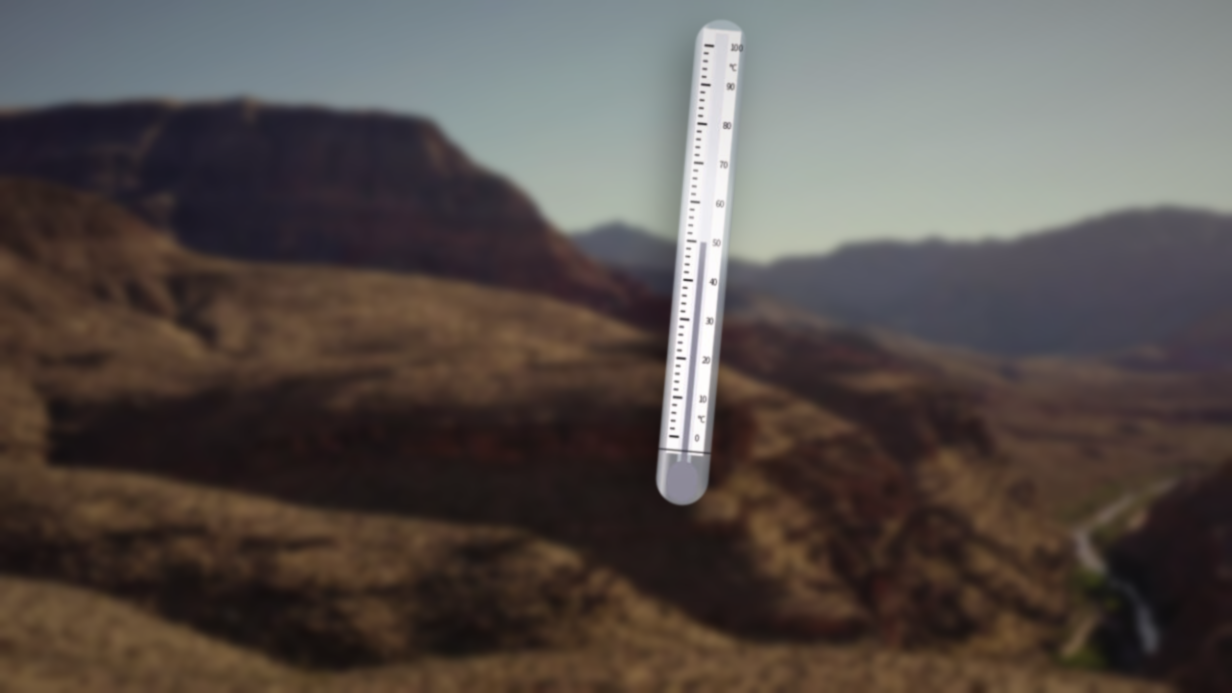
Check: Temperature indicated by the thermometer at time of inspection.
50 °C
